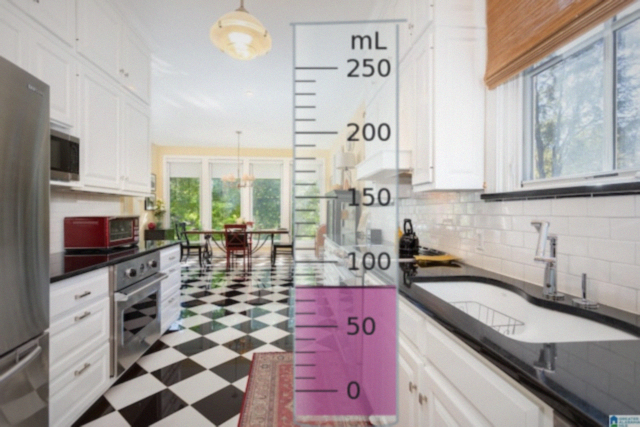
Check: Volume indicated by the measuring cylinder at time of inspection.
80 mL
